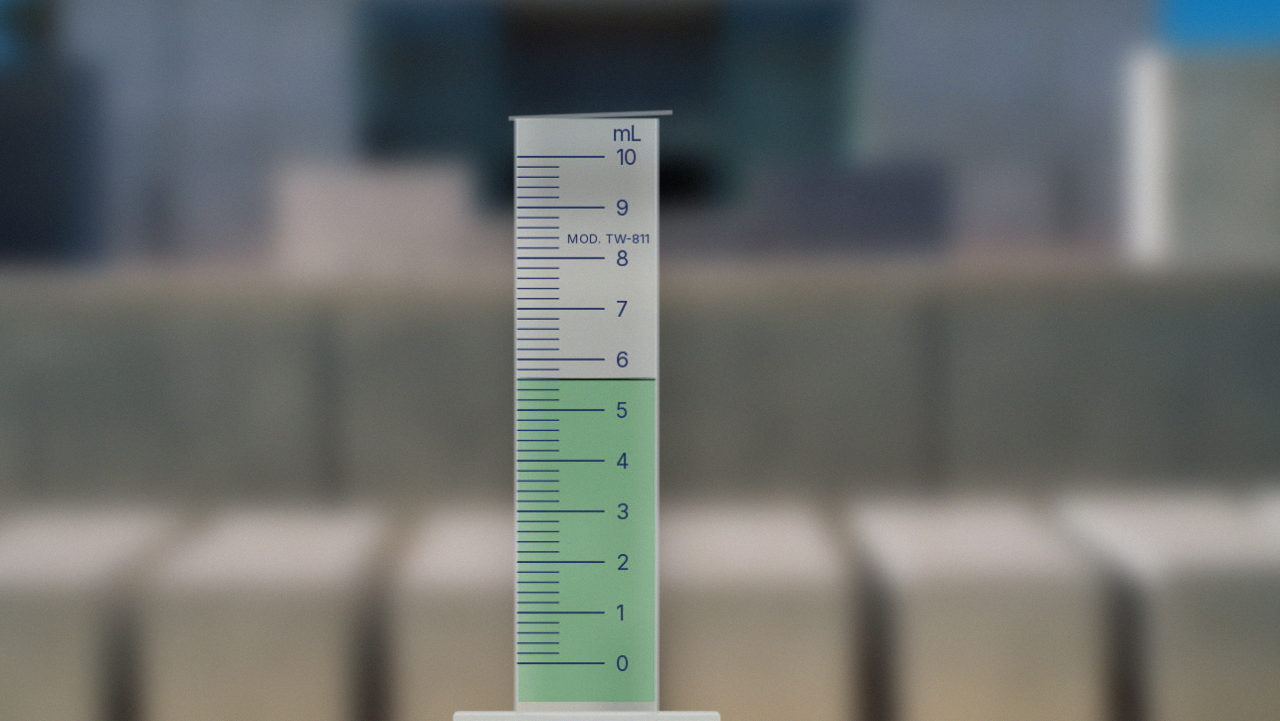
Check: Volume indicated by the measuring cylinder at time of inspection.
5.6 mL
